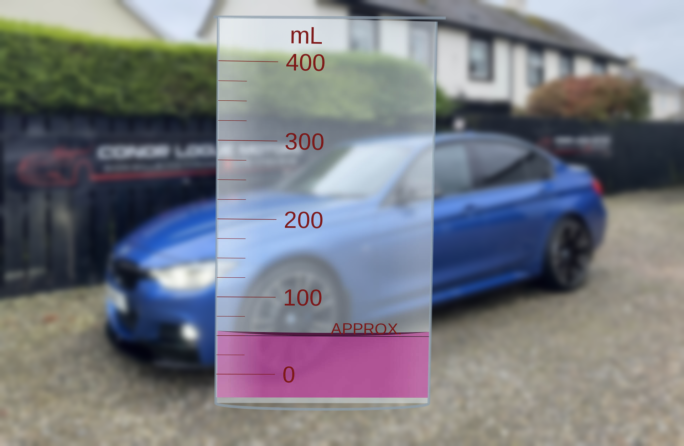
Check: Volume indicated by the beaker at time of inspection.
50 mL
